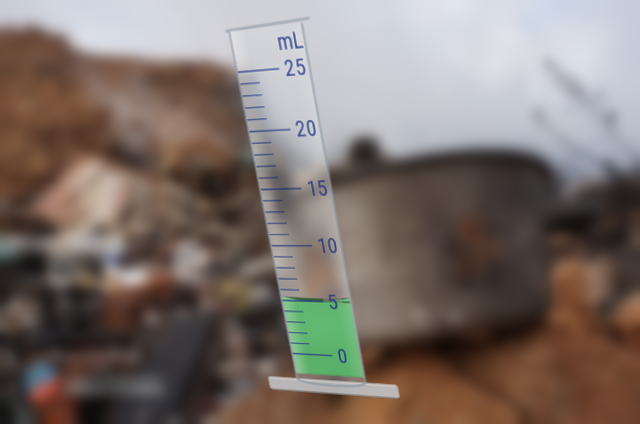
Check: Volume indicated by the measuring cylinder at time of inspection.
5 mL
